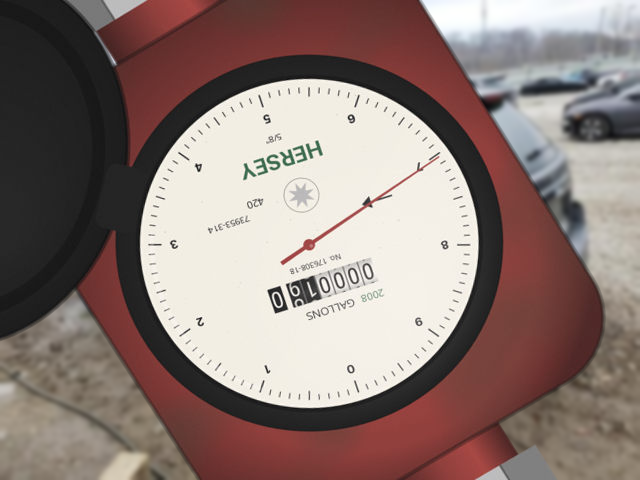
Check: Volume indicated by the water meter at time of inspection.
187.0 gal
